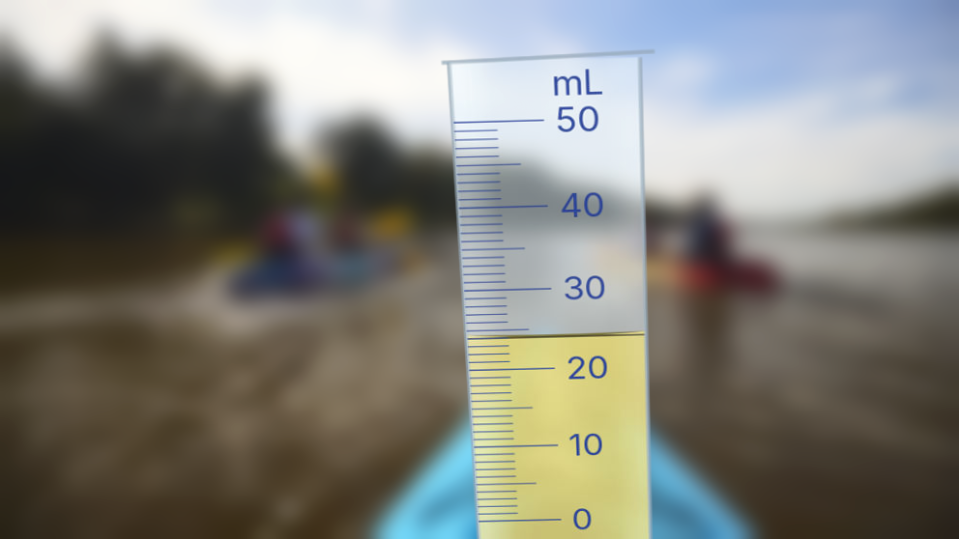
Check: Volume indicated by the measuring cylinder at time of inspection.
24 mL
